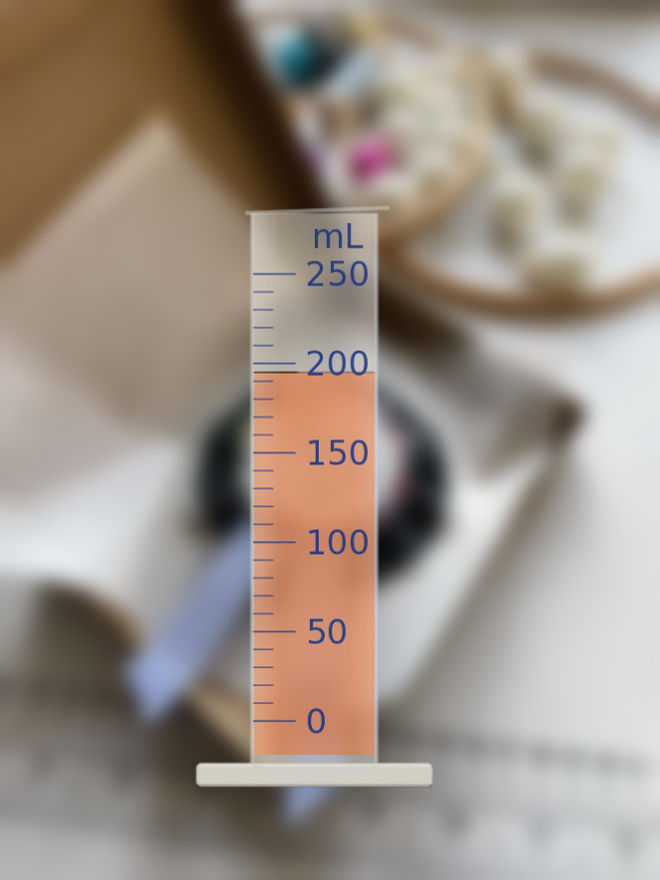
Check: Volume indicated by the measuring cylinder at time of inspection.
195 mL
